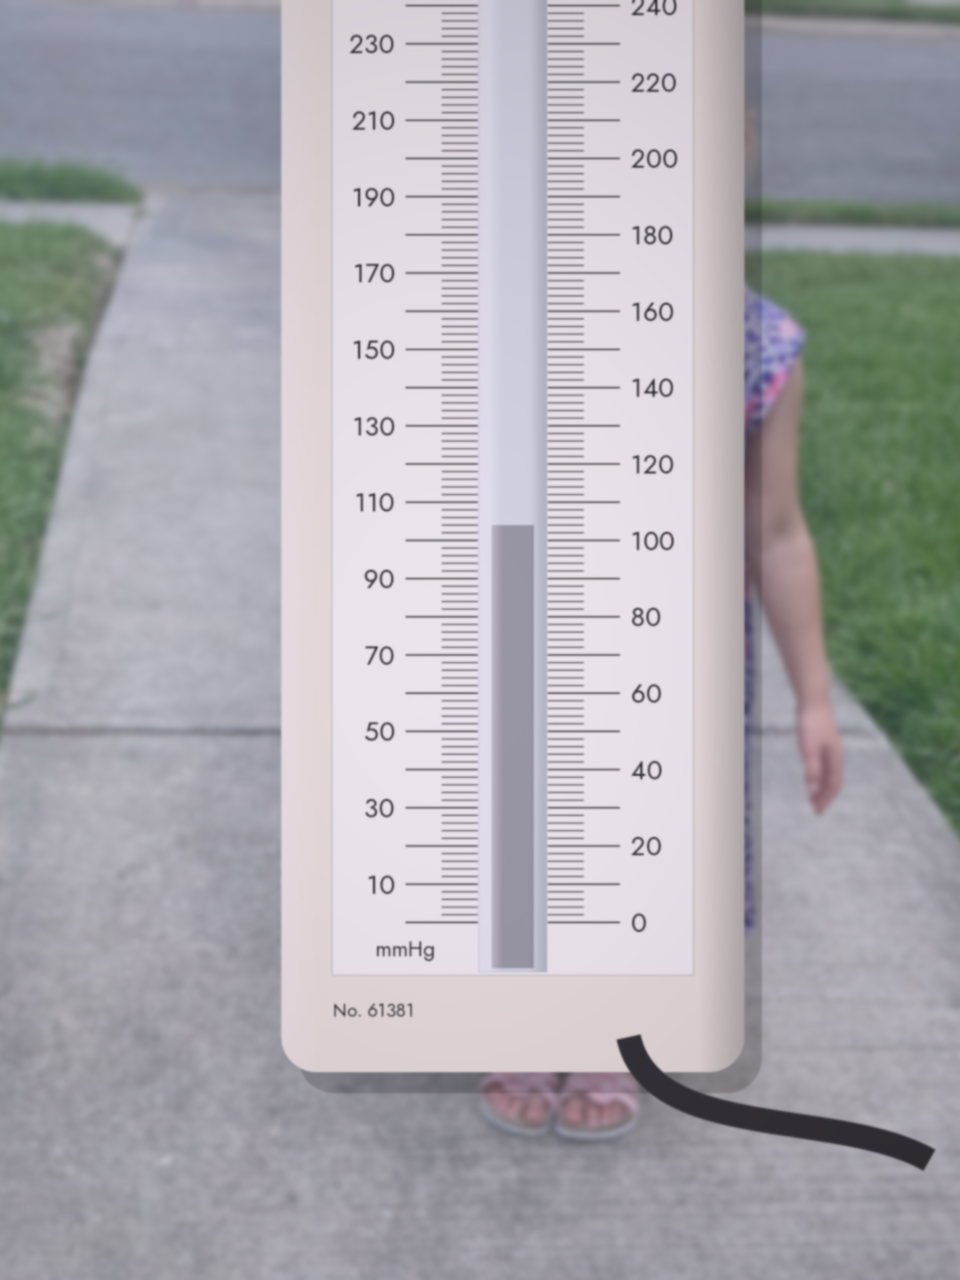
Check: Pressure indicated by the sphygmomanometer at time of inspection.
104 mmHg
